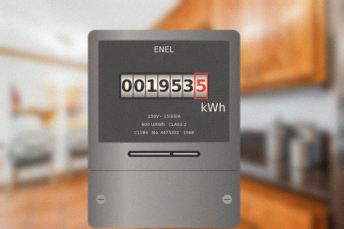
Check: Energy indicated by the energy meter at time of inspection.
1953.5 kWh
